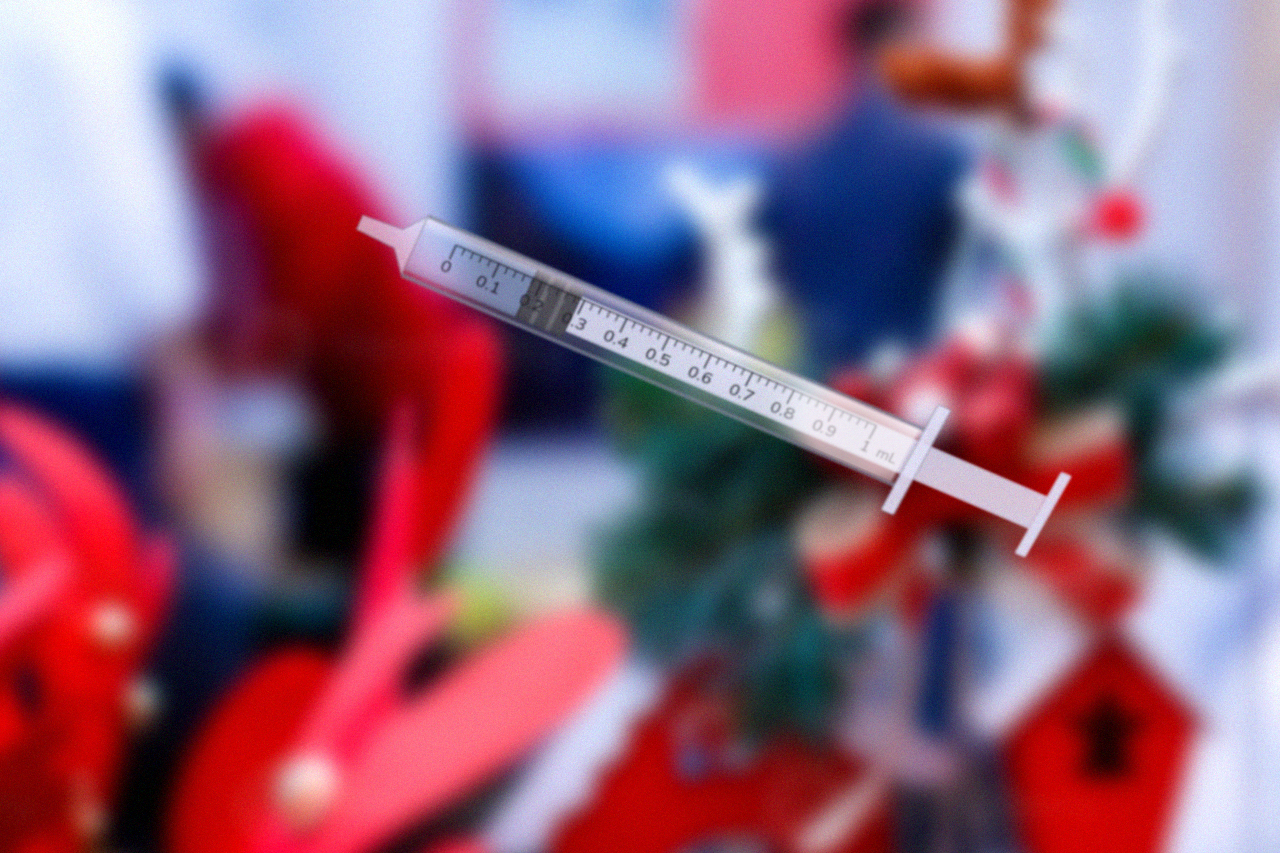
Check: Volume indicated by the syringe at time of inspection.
0.18 mL
